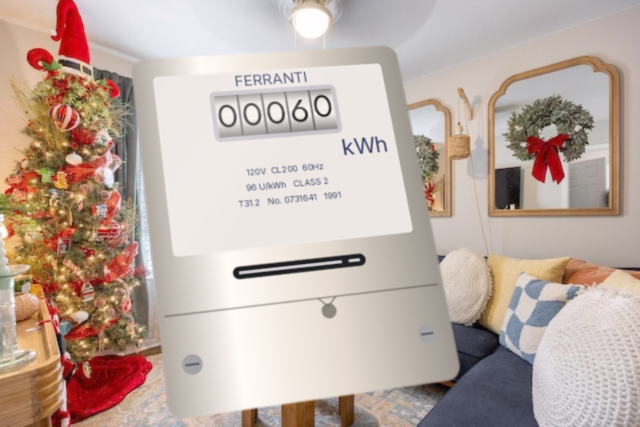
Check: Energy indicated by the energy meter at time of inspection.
60 kWh
